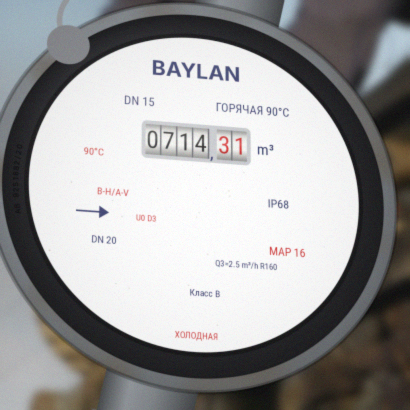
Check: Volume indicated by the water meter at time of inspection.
714.31 m³
